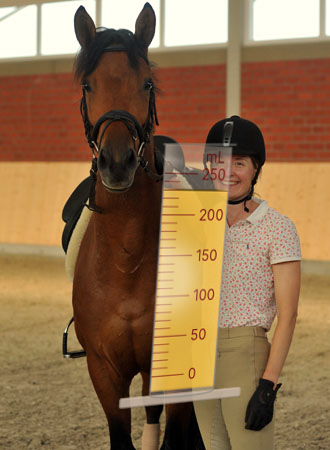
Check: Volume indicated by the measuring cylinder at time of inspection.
230 mL
